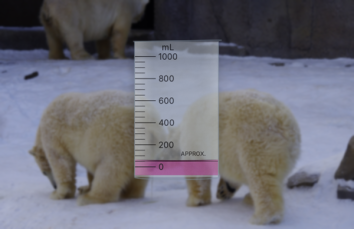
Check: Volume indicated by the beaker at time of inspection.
50 mL
